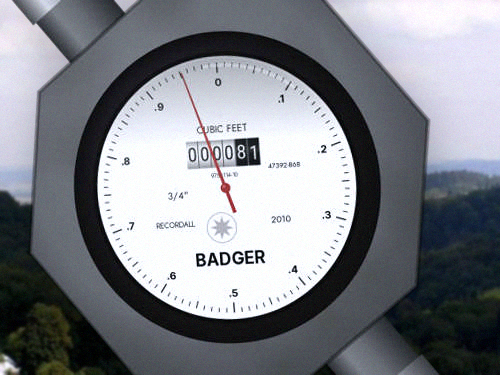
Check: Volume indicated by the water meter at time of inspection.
80.95 ft³
